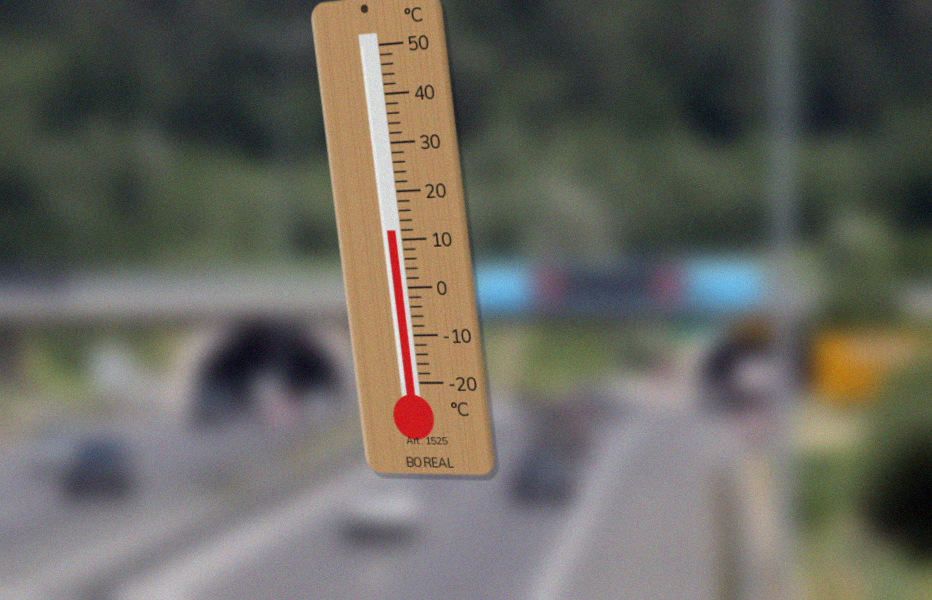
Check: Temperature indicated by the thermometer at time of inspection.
12 °C
